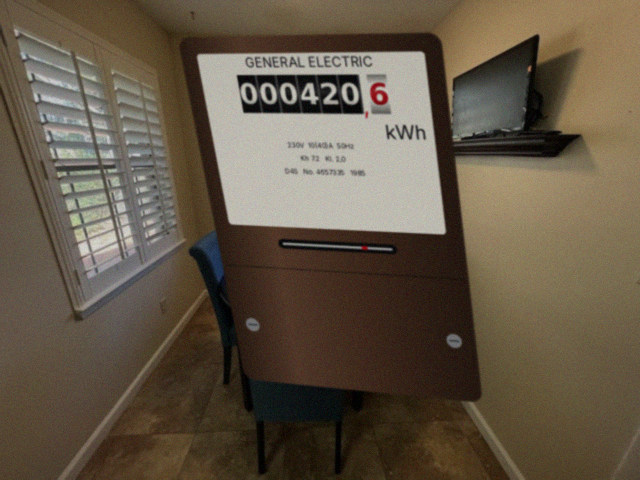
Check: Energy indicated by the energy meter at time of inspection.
420.6 kWh
